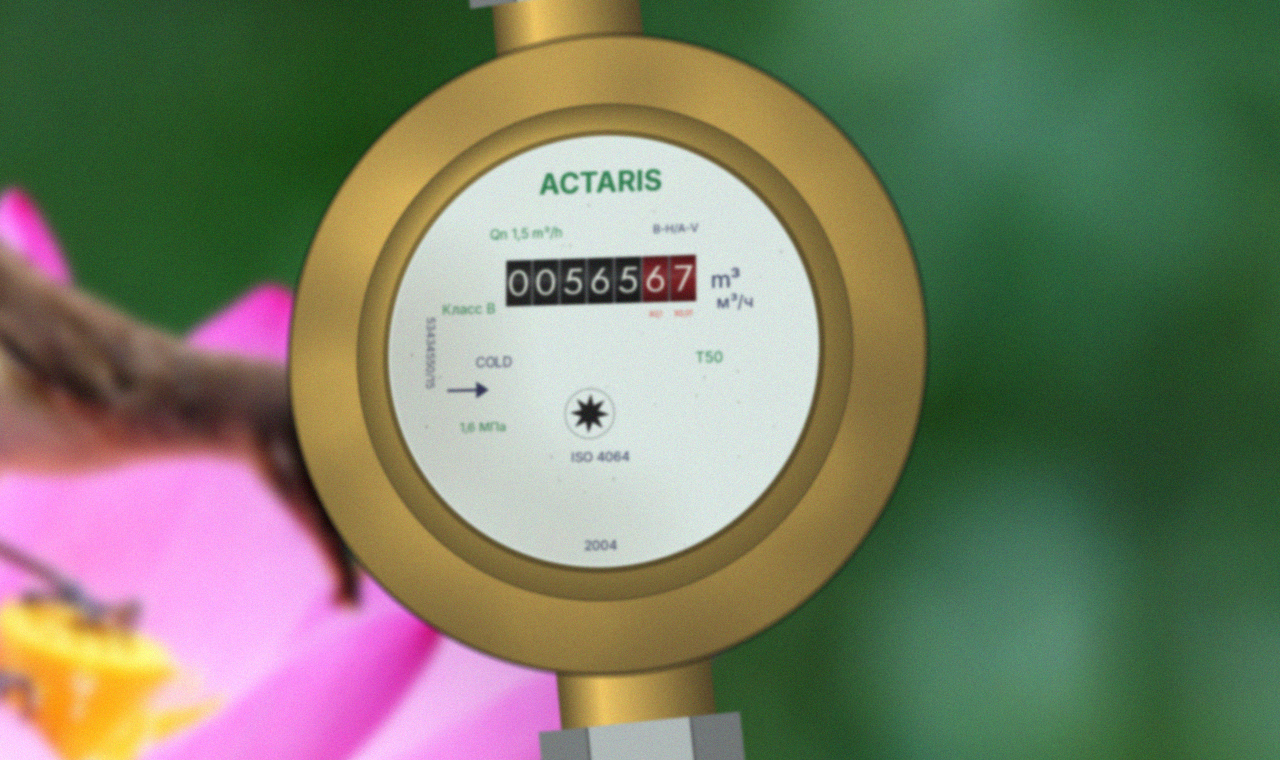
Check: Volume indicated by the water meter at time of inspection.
565.67 m³
